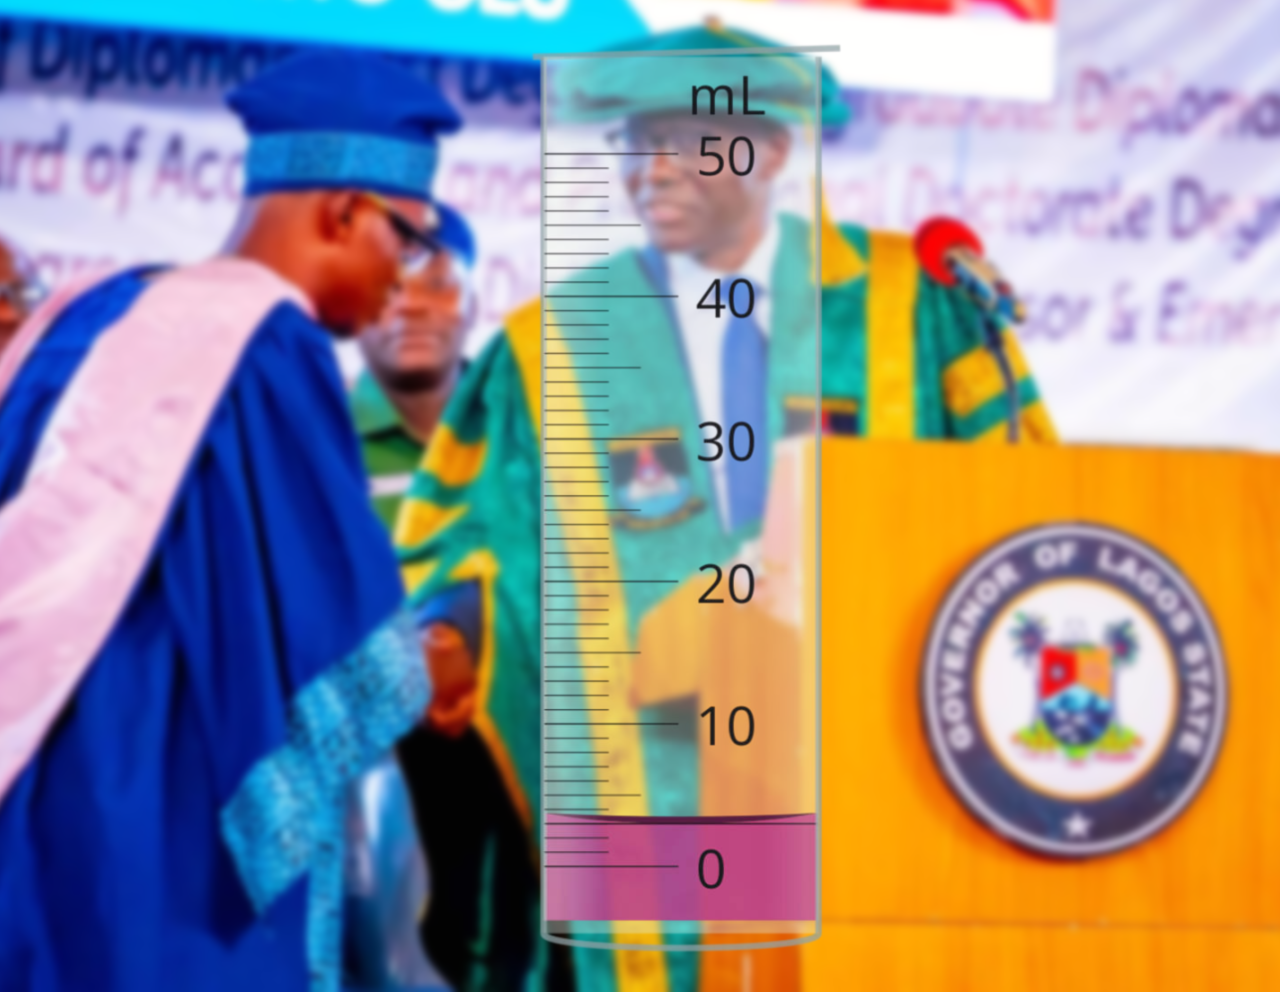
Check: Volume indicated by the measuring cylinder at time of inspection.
3 mL
